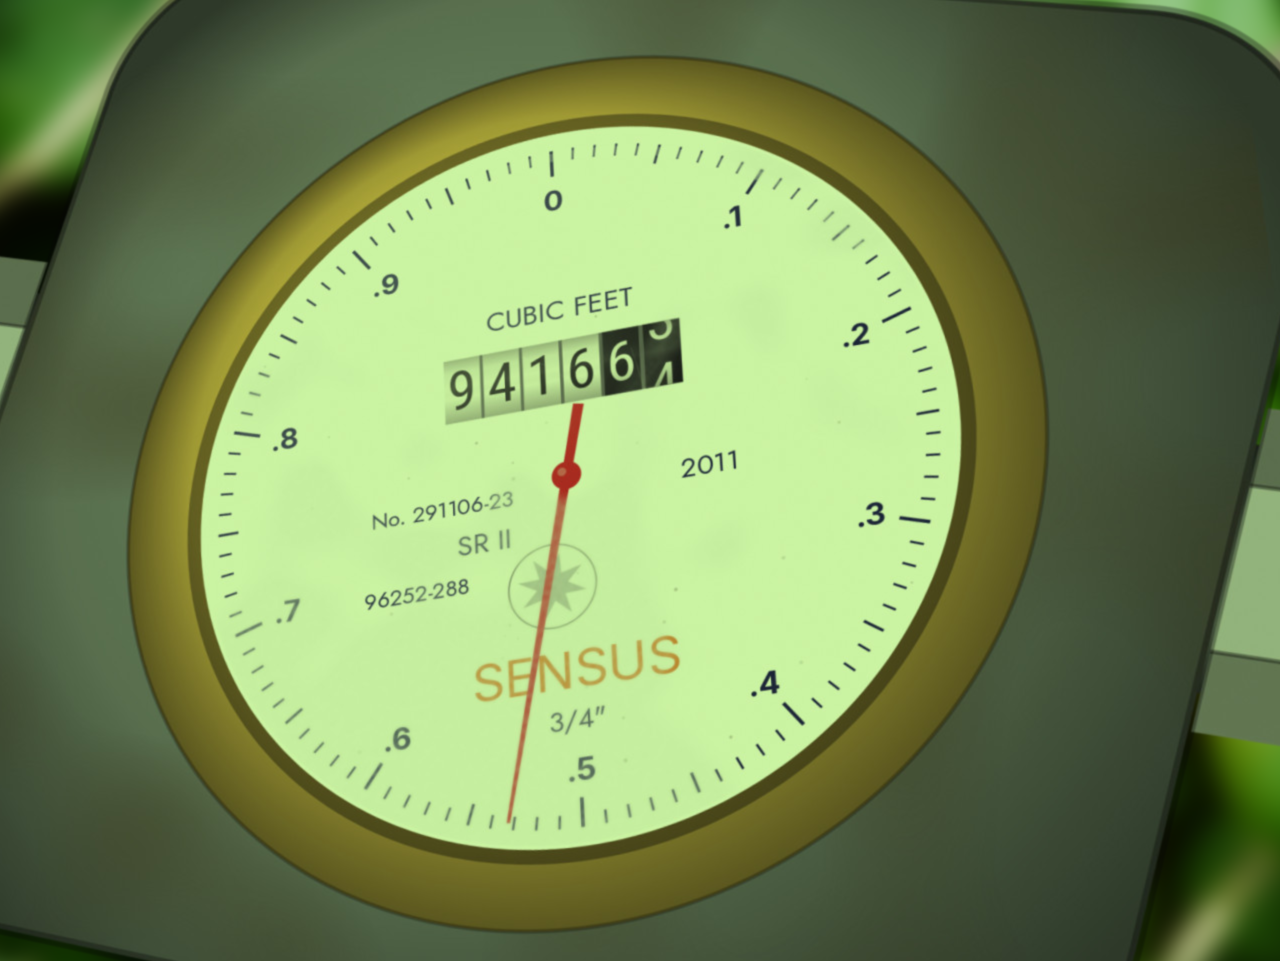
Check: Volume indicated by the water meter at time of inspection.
941663.53 ft³
